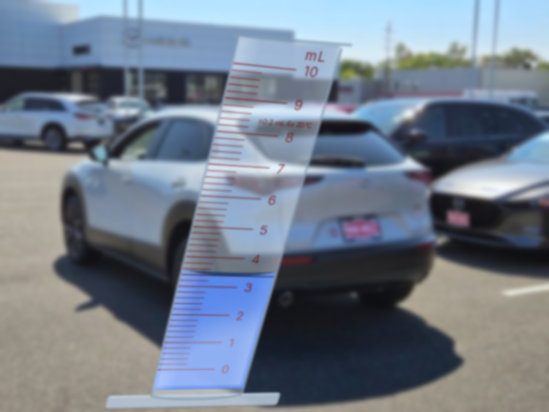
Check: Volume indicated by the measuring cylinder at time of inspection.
3.4 mL
